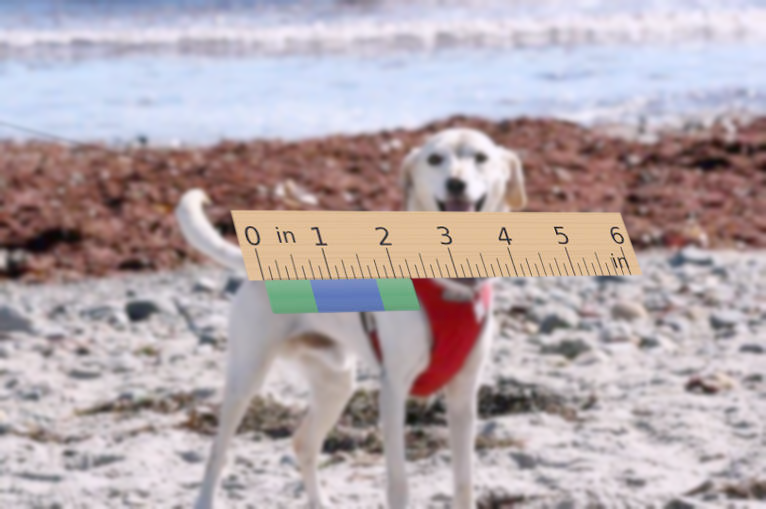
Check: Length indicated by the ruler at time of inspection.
2.25 in
